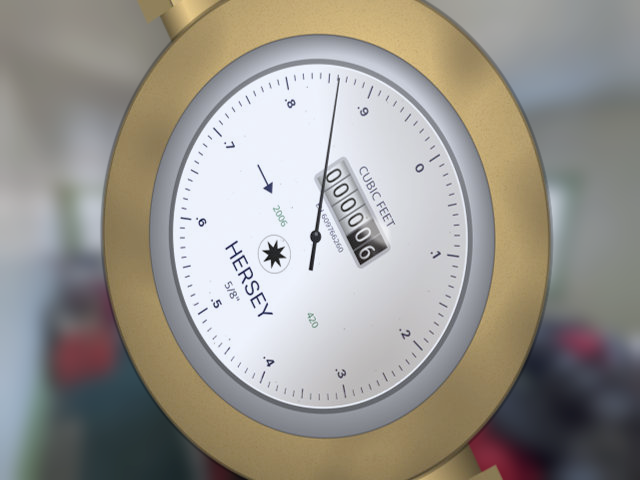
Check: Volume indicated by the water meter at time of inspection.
5.86 ft³
